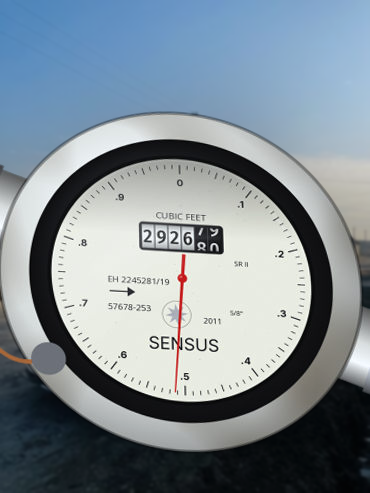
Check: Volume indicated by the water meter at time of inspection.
292679.51 ft³
